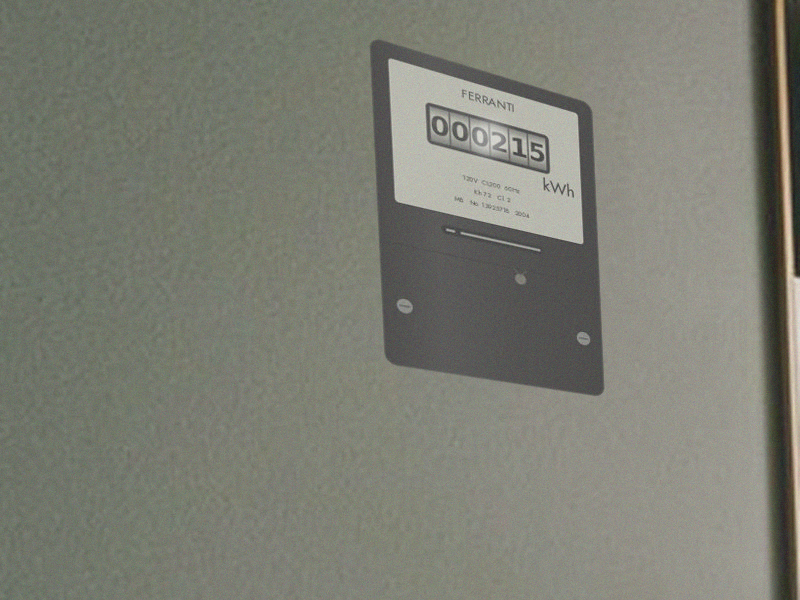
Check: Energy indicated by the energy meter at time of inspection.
215 kWh
